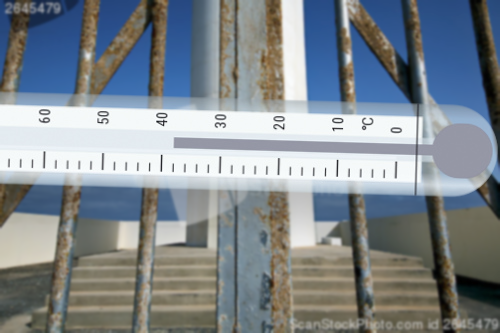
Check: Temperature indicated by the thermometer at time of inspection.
38 °C
